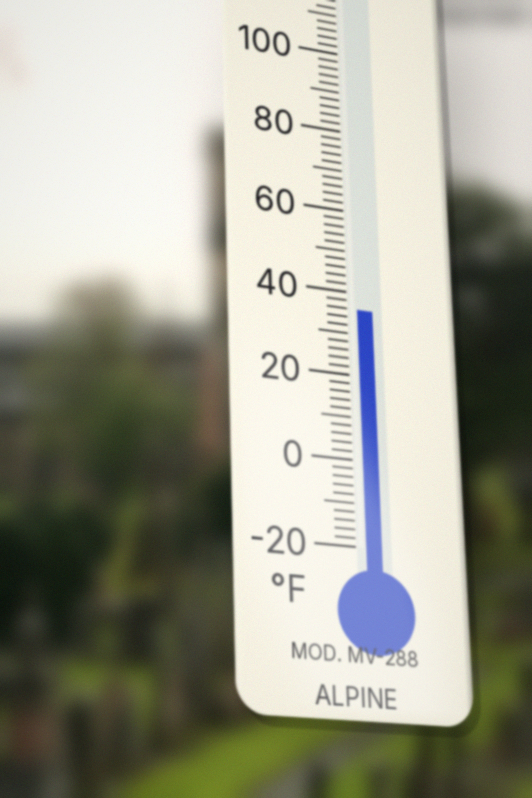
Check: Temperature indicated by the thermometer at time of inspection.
36 °F
